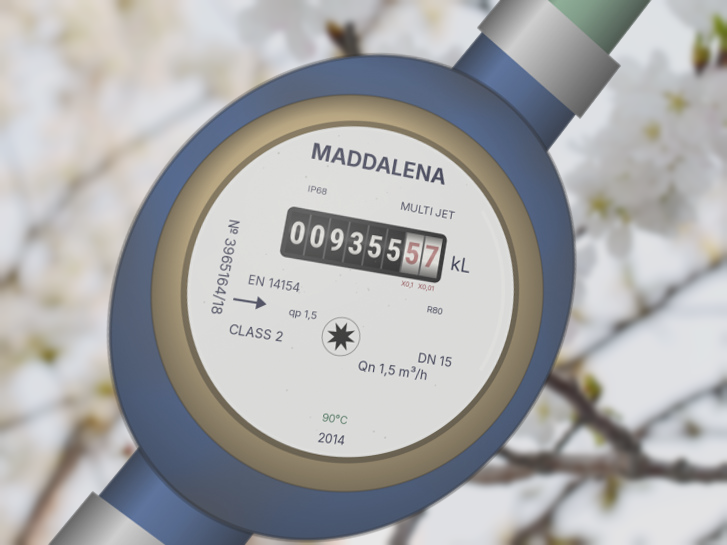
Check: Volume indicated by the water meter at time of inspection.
9355.57 kL
